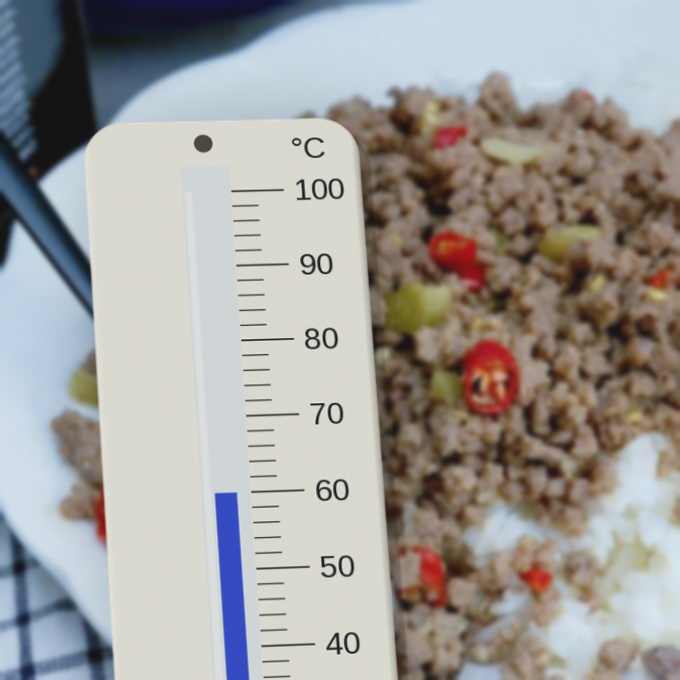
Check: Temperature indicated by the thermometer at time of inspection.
60 °C
